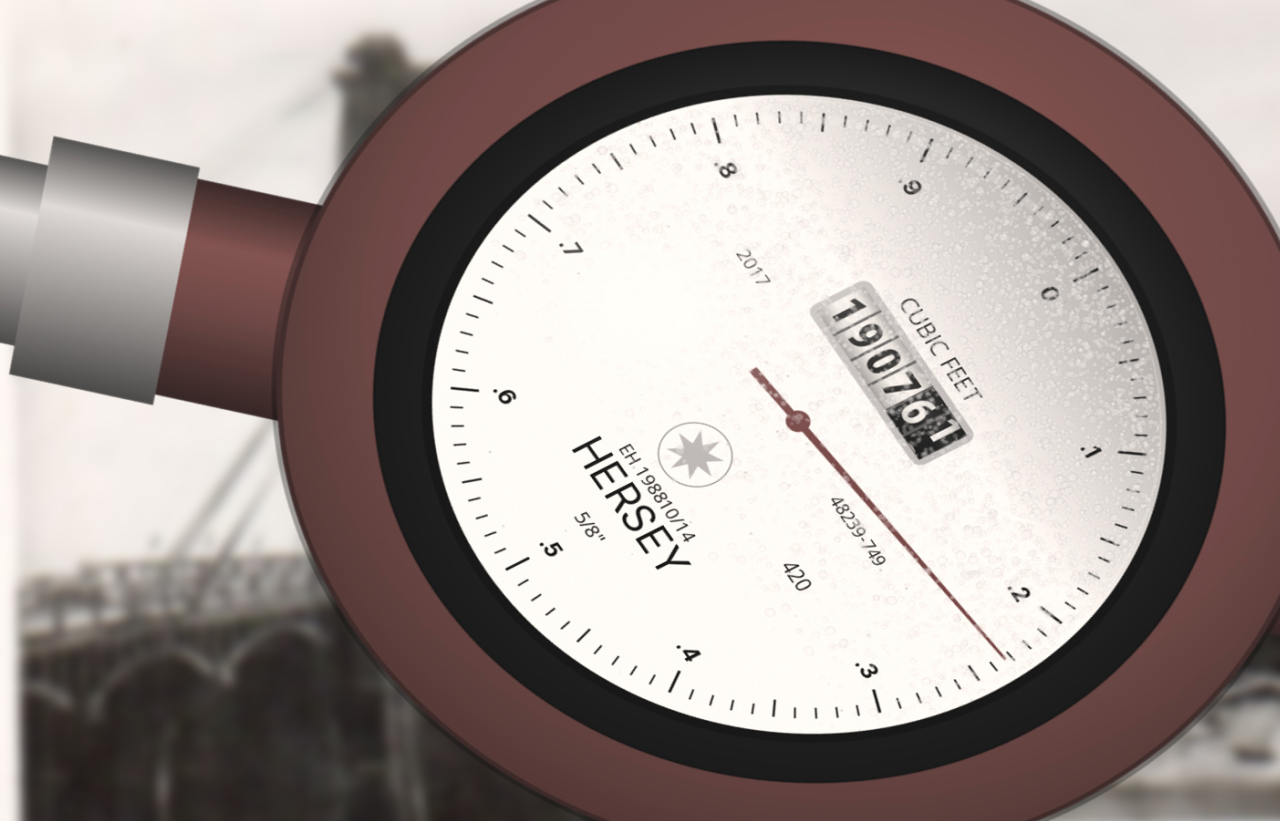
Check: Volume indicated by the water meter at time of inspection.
190761.23 ft³
